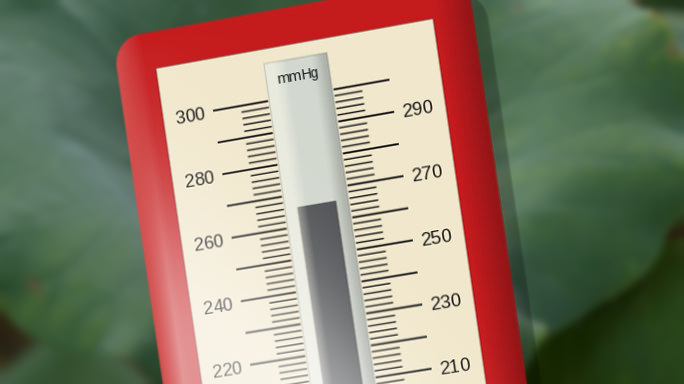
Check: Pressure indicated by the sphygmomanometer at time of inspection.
266 mmHg
